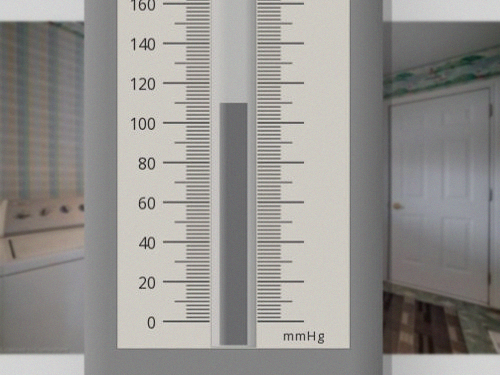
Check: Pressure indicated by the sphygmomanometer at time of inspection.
110 mmHg
